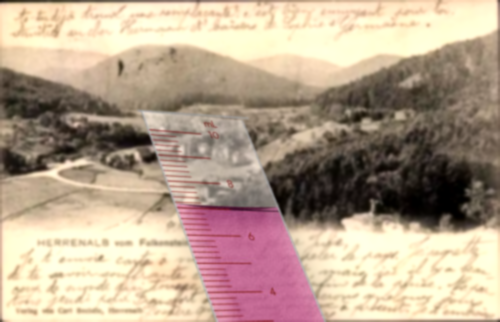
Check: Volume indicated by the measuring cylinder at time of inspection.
7 mL
